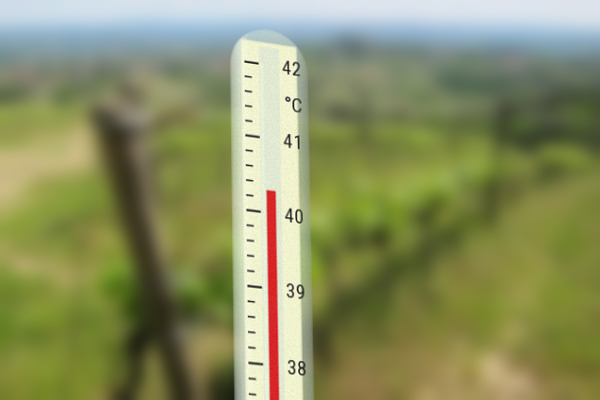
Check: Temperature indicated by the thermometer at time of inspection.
40.3 °C
